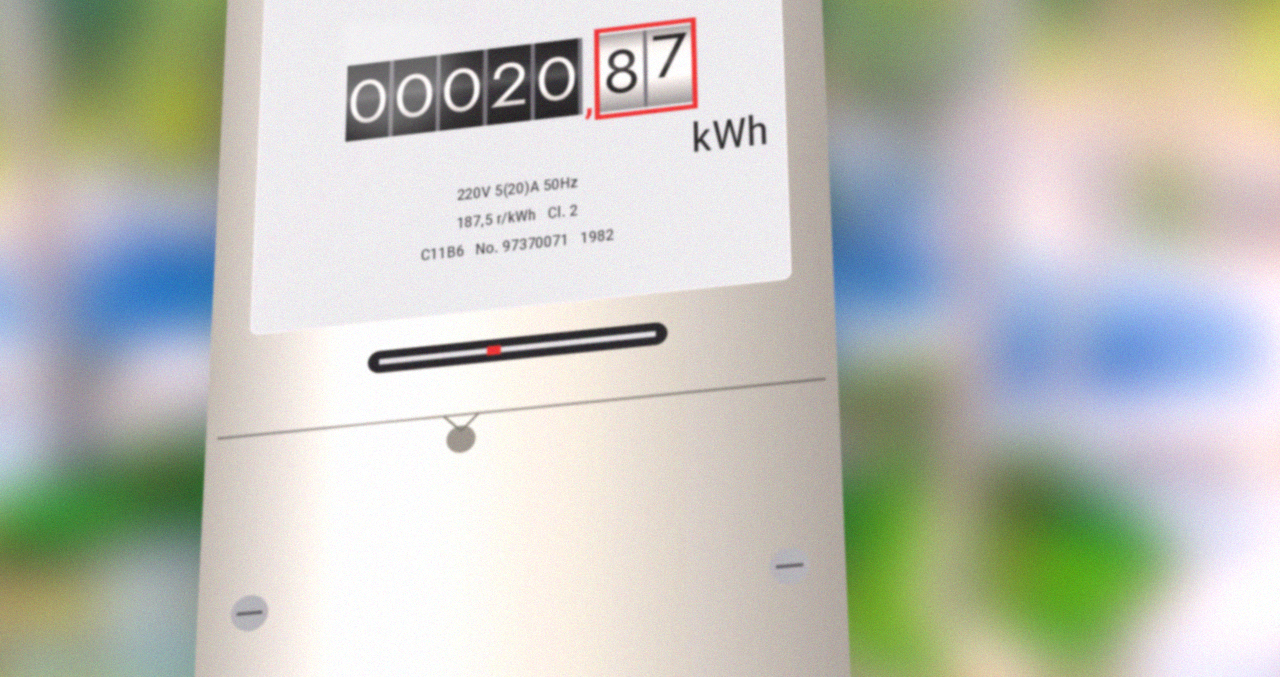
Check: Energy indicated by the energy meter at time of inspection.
20.87 kWh
